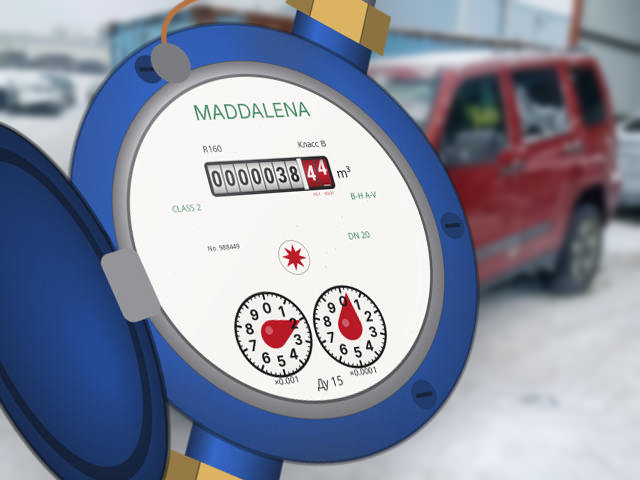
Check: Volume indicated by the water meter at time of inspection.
38.4420 m³
